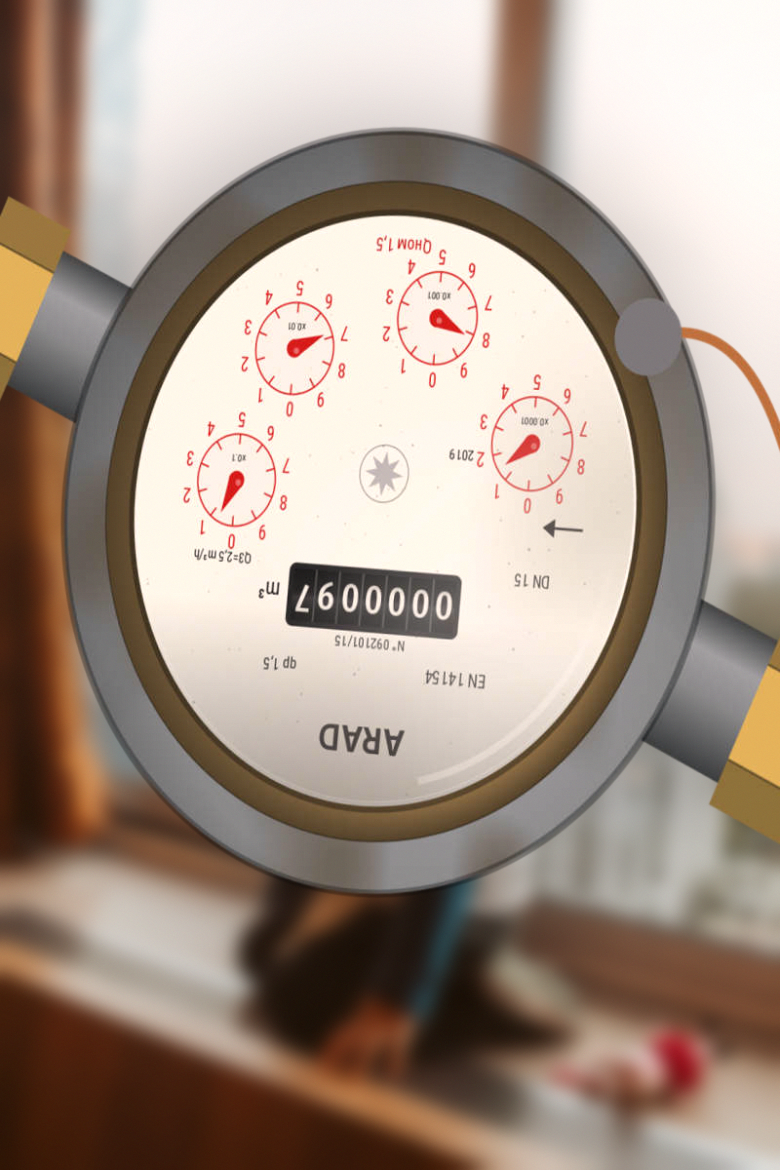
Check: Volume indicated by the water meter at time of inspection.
97.0681 m³
